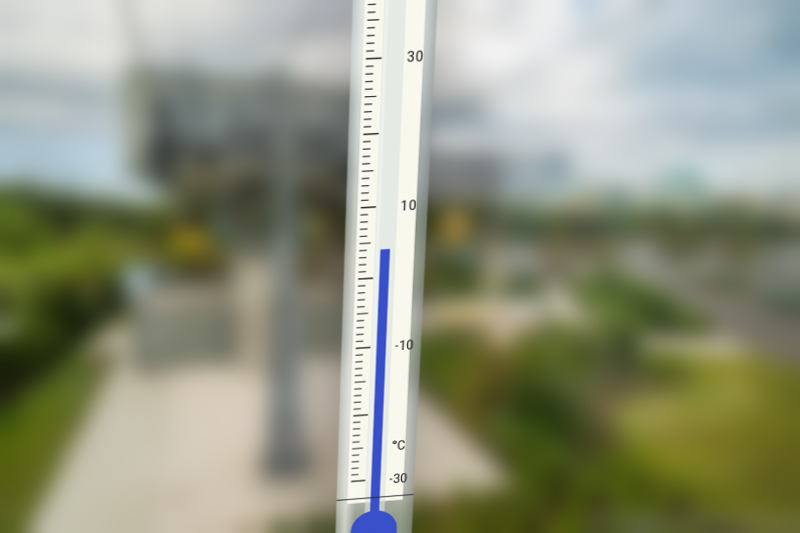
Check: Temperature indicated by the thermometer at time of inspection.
4 °C
